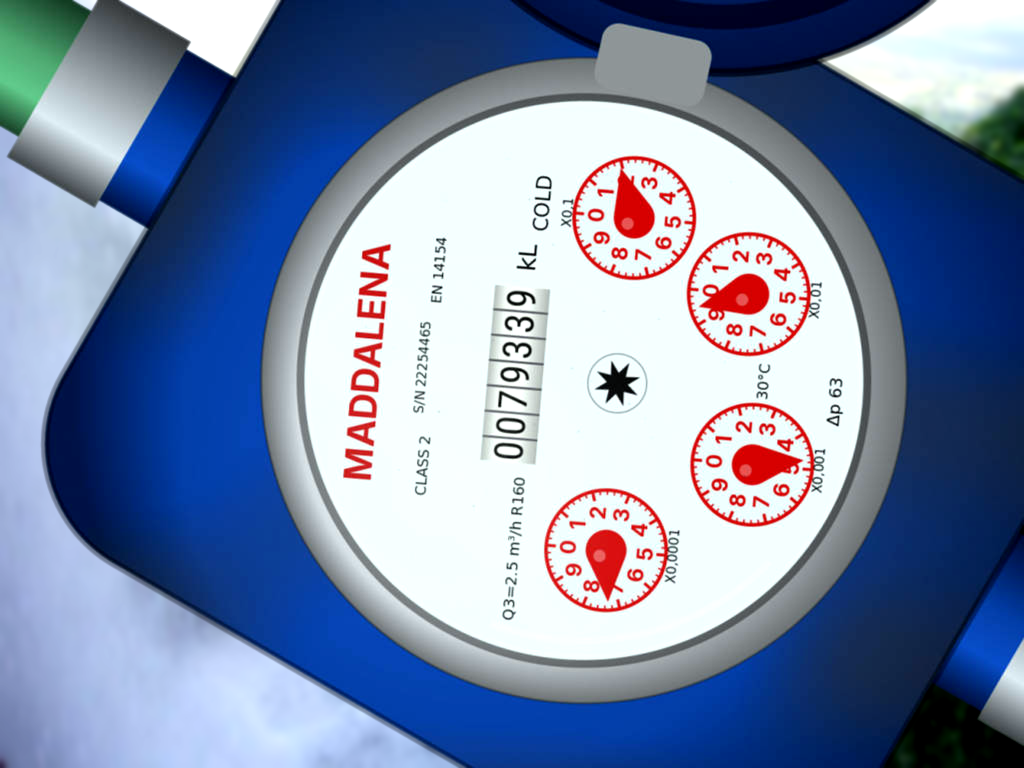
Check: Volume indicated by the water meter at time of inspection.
79339.1947 kL
